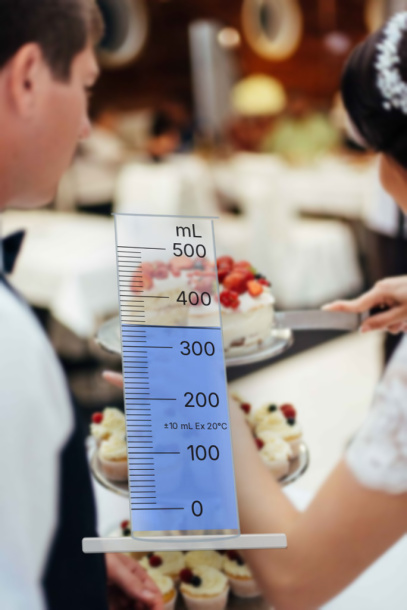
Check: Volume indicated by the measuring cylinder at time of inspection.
340 mL
